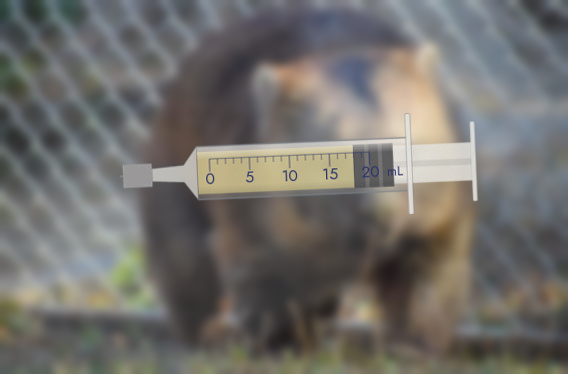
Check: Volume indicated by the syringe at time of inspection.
18 mL
